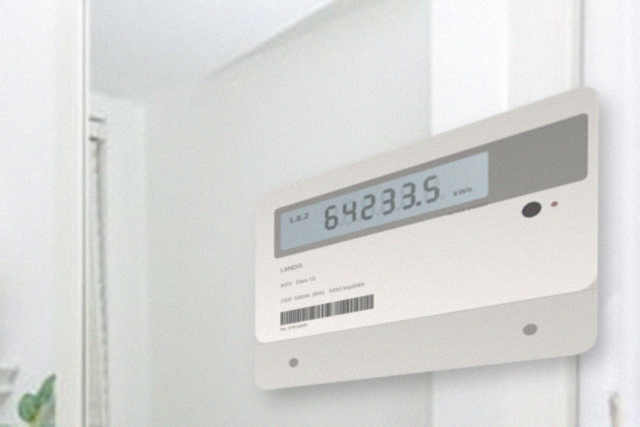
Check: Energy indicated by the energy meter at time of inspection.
64233.5 kWh
